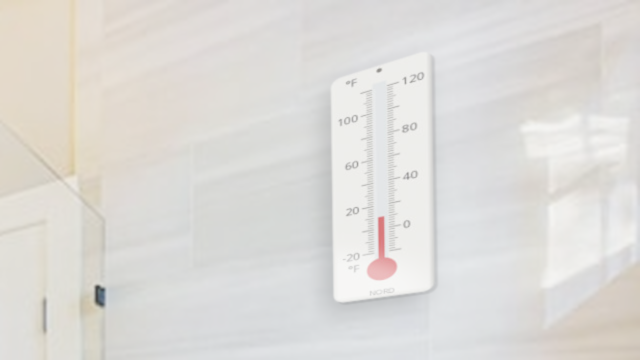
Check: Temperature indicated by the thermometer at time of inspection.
10 °F
